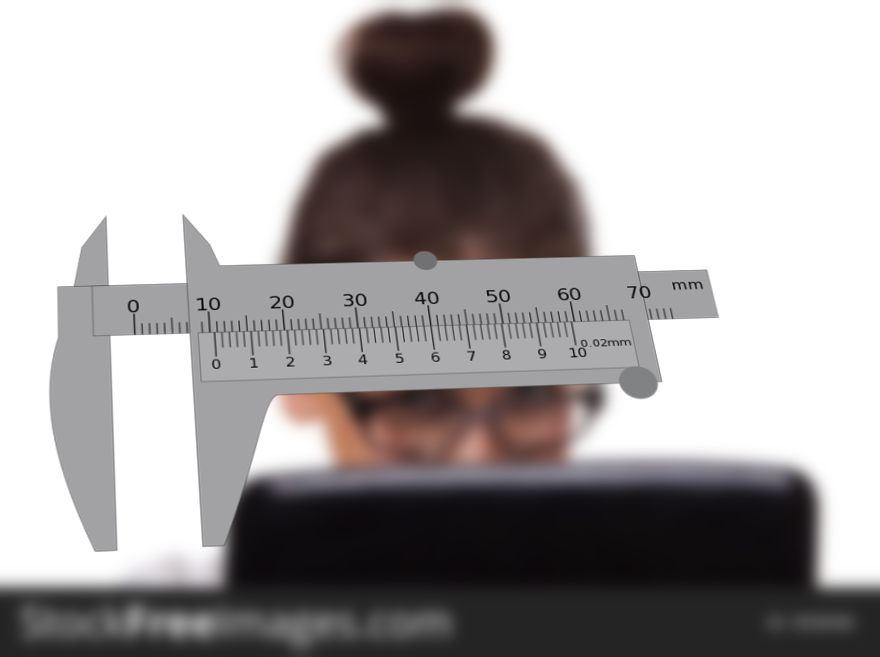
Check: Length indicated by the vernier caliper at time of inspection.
10.6 mm
